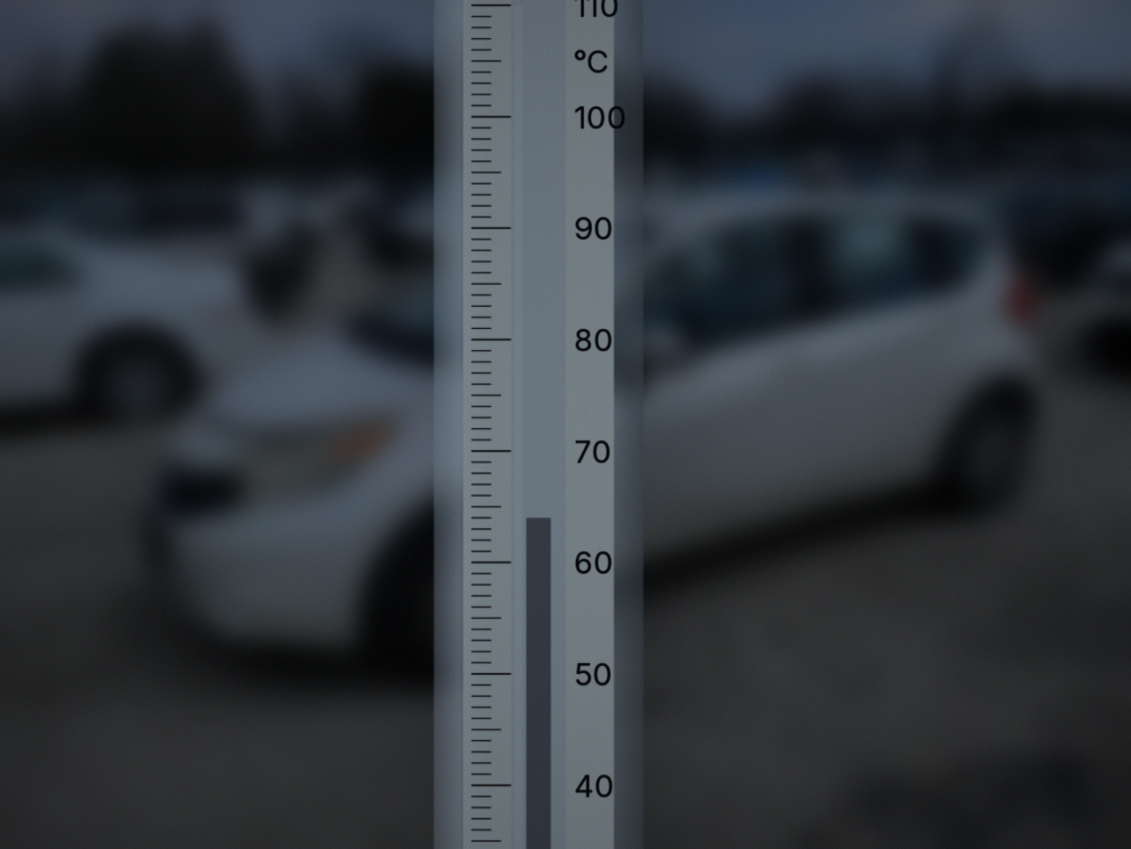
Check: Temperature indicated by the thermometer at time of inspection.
64 °C
